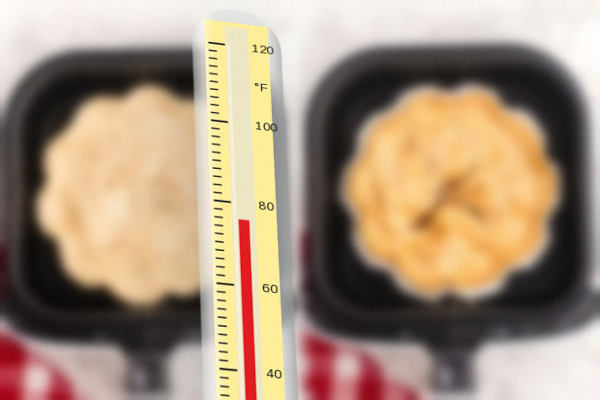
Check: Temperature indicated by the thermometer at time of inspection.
76 °F
